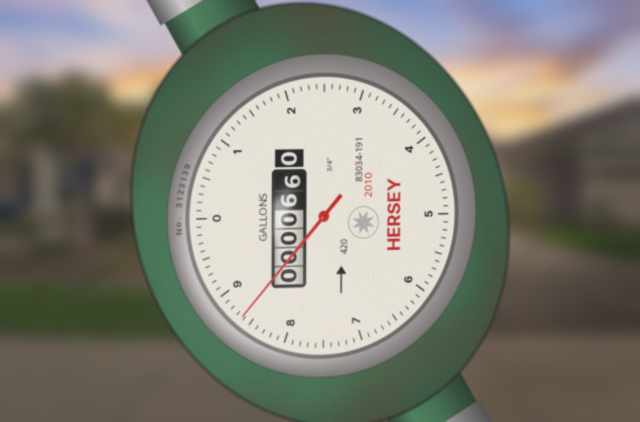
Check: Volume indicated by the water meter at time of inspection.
658.6 gal
